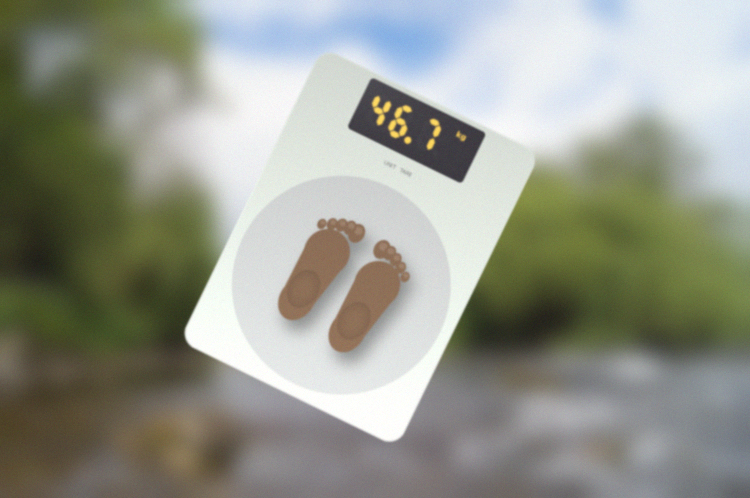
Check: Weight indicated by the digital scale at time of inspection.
46.7 kg
